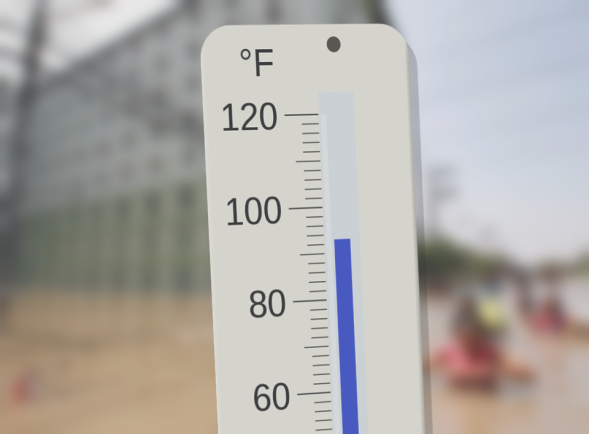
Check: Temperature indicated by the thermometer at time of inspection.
93 °F
